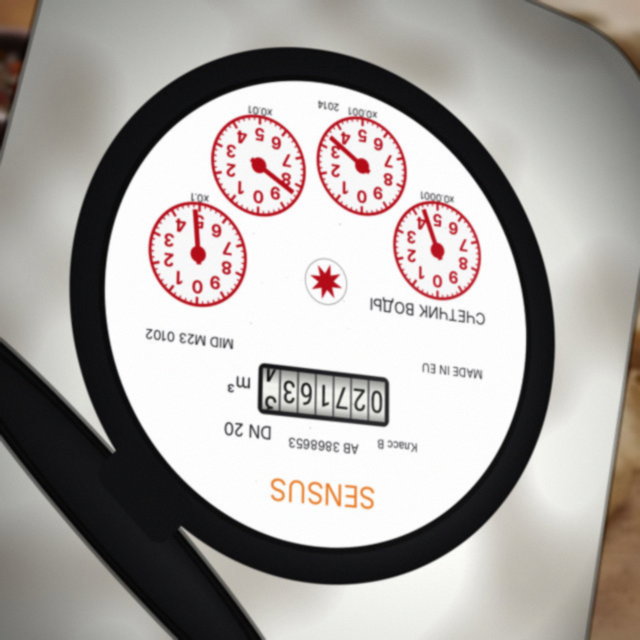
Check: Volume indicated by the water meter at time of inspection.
271633.4834 m³
